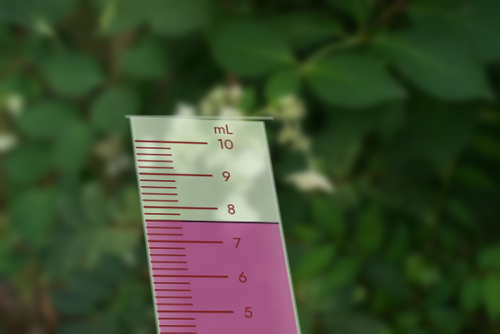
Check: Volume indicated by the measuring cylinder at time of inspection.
7.6 mL
